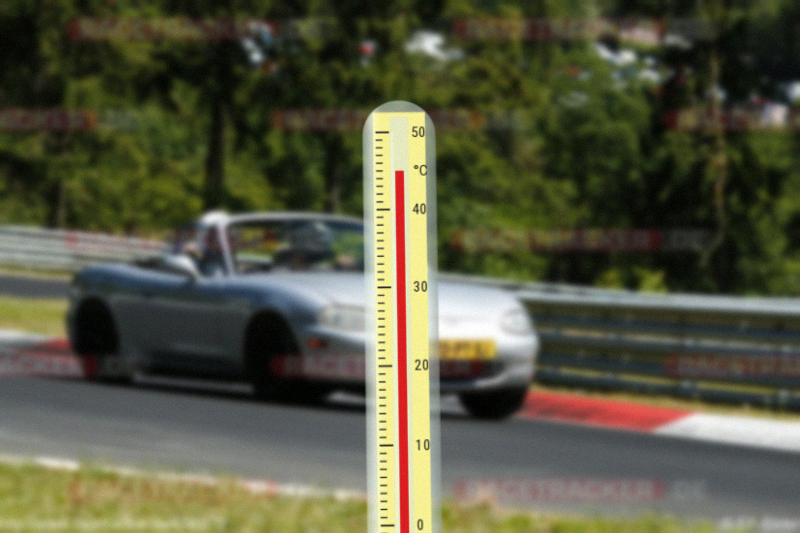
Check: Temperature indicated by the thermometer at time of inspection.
45 °C
